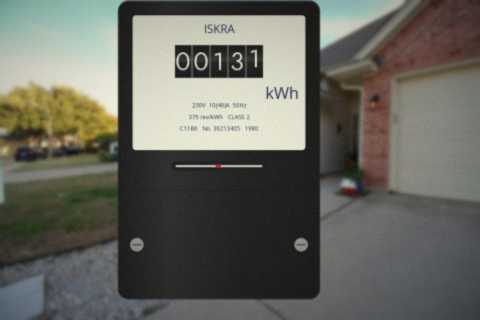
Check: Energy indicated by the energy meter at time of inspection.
131 kWh
